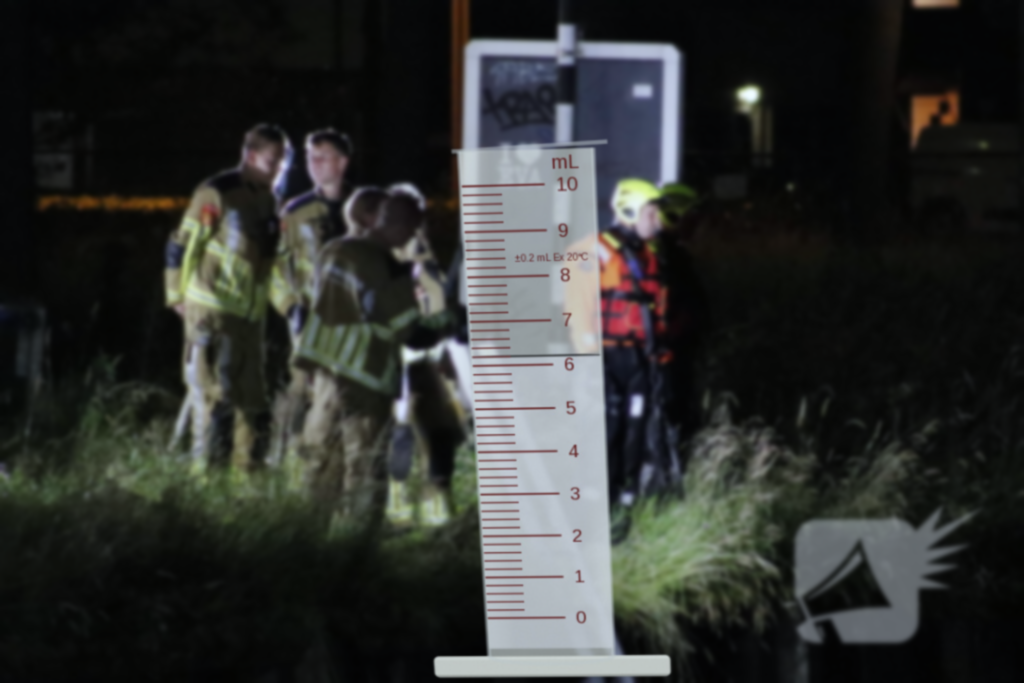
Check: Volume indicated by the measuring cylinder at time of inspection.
6.2 mL
